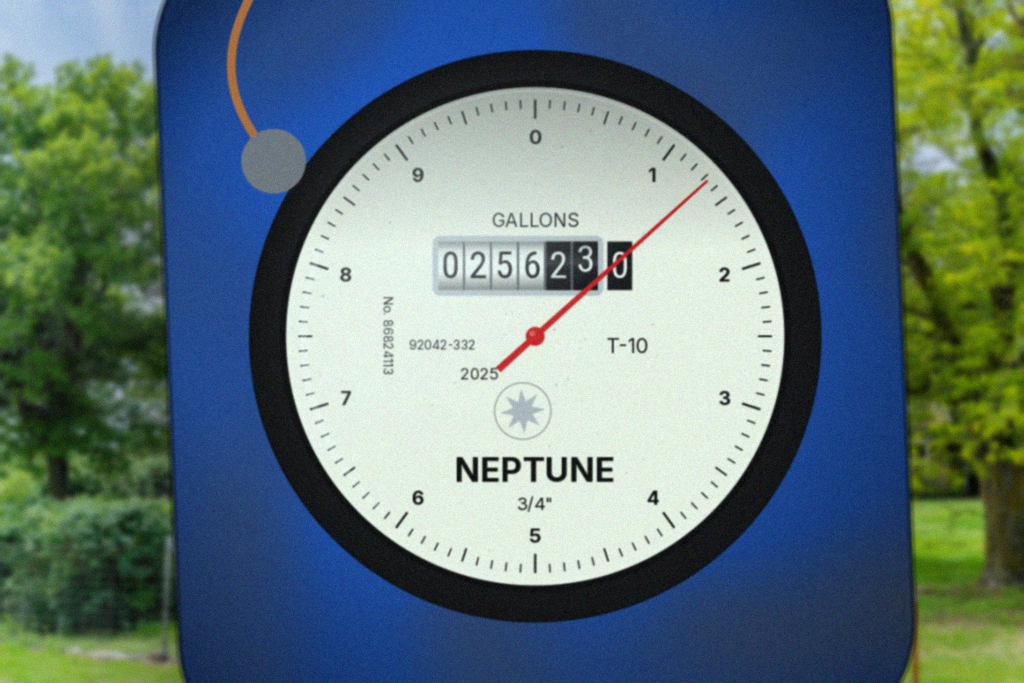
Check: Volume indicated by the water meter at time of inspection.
256231.3 gal
